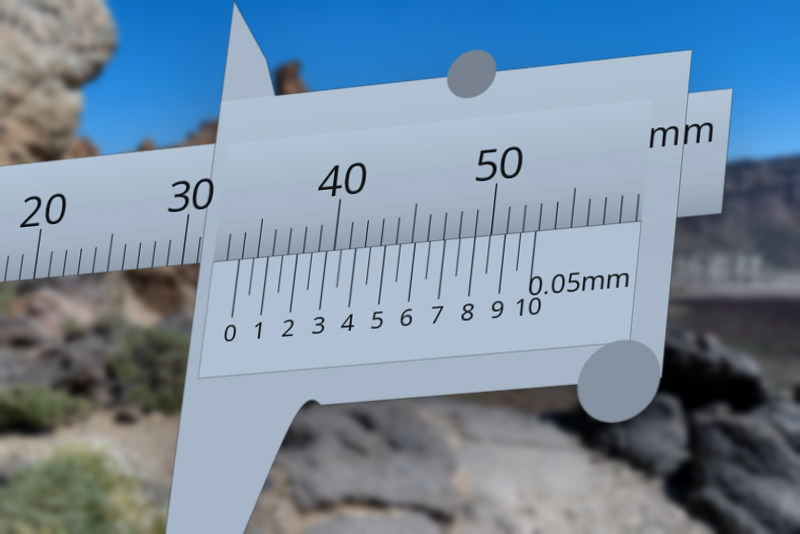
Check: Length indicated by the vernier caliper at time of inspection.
33.8 mm
